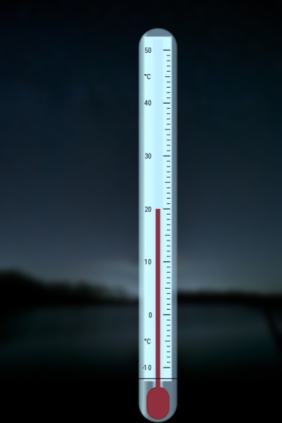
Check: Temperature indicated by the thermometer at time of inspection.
20 °C
